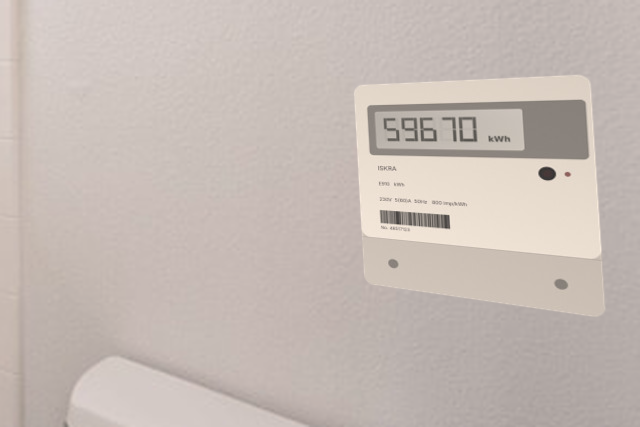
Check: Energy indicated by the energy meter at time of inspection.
59670 kWh
